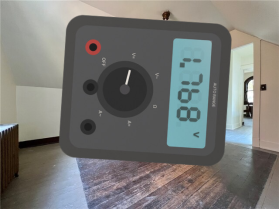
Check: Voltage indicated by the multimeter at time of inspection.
1.768 V
